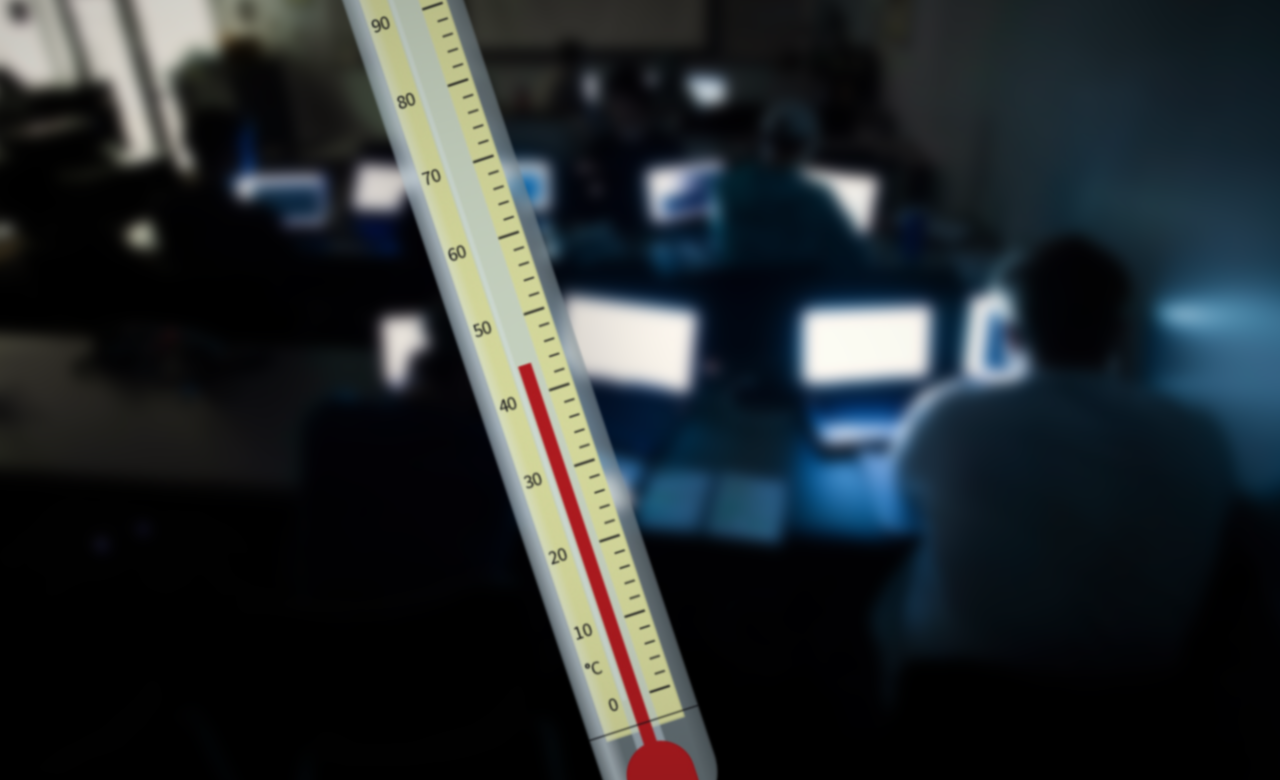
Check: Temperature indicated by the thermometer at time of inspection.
44 °C
